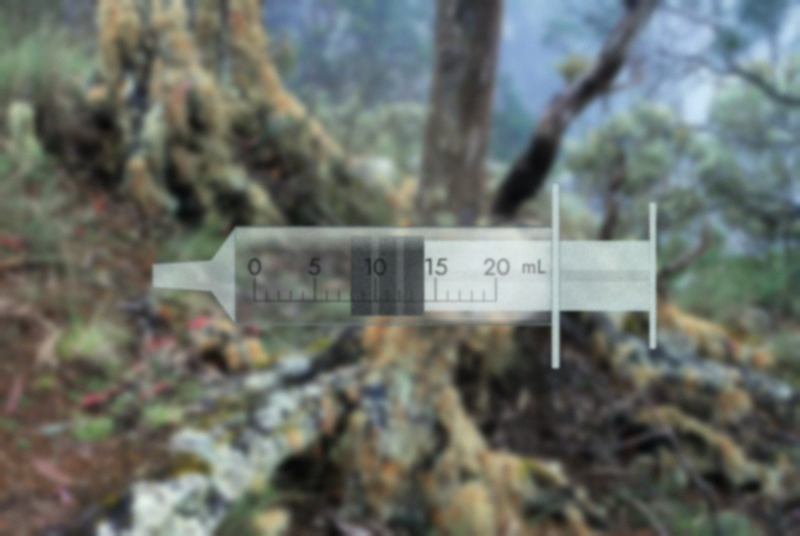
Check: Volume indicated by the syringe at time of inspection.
8 mL
